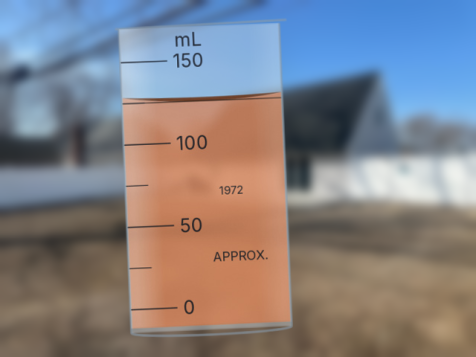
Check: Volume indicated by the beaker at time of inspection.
125 mL
